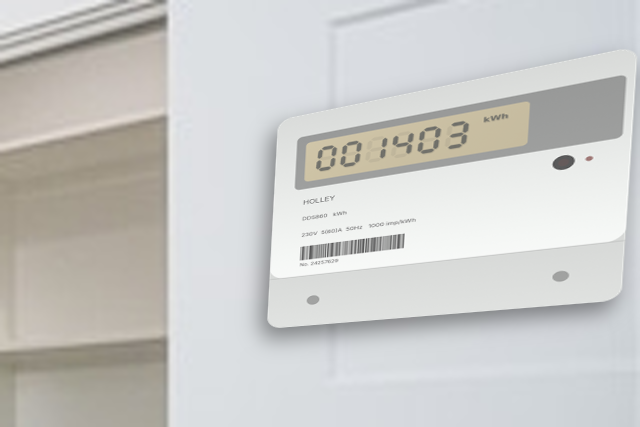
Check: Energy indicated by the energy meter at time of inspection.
1403 kWh
